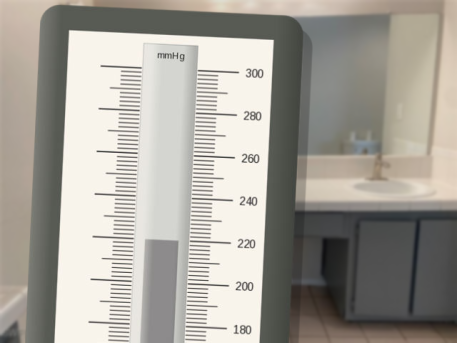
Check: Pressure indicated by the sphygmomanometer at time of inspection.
220 mmHg
